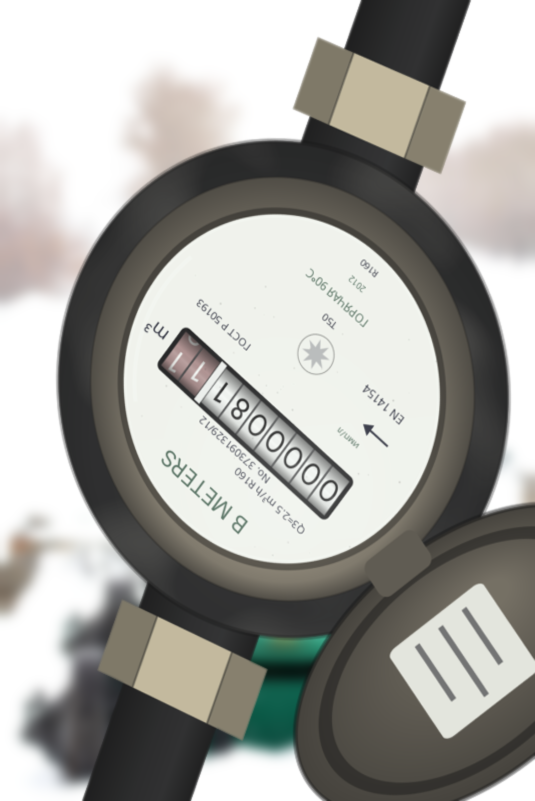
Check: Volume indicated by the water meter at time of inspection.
81.11 m³
